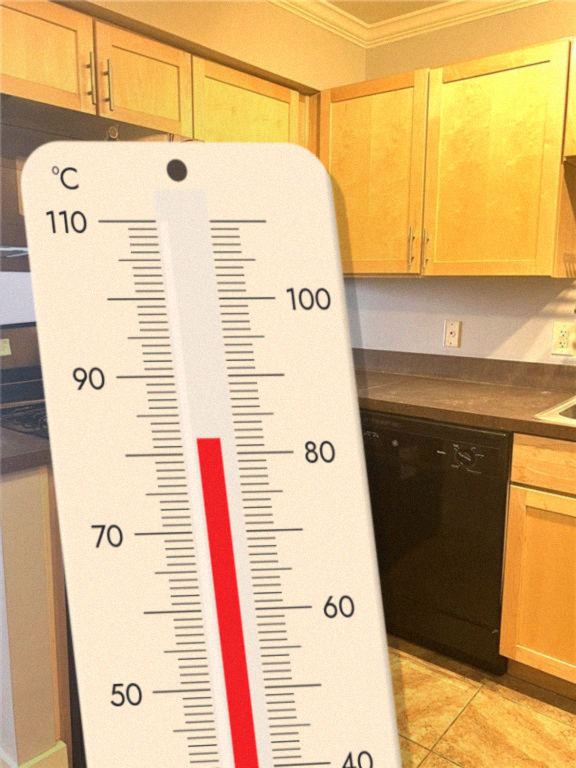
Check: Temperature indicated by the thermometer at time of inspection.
82 °C
